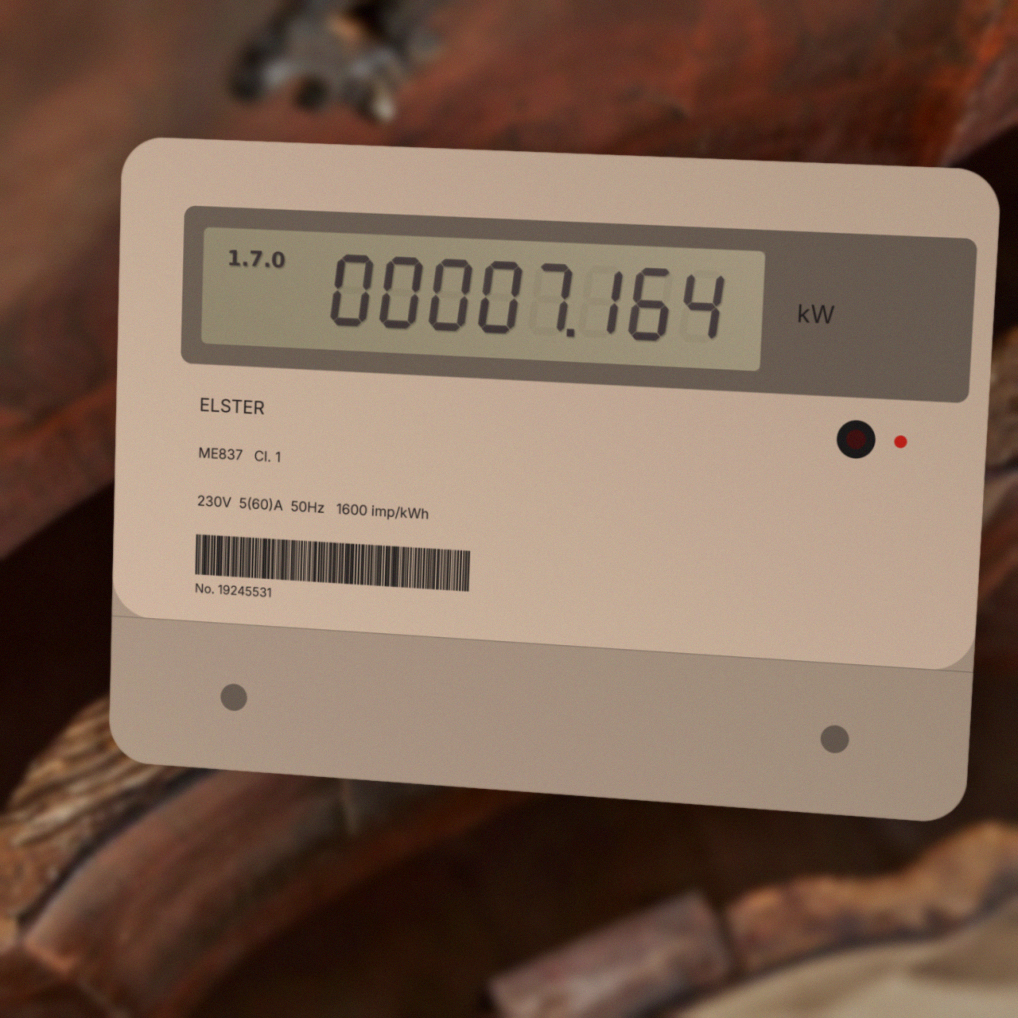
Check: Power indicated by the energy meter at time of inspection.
7.164 kW
